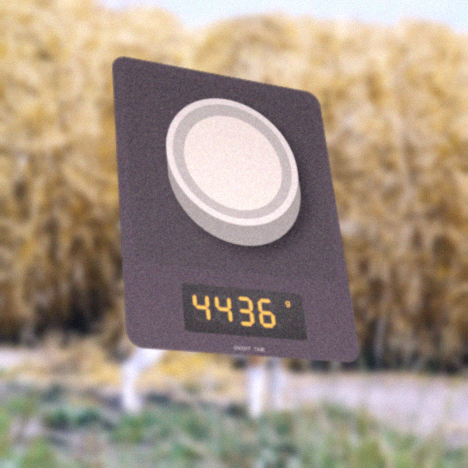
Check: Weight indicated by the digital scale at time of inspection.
4436 g
